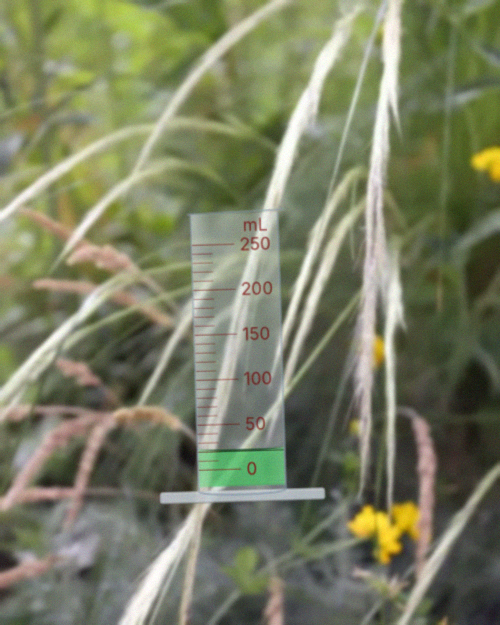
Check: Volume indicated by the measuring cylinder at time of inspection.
20 mL
